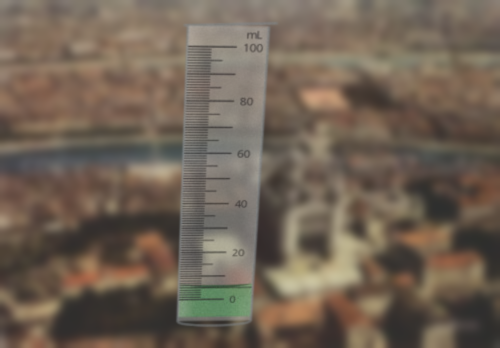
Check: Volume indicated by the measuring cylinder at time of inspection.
5 mL
